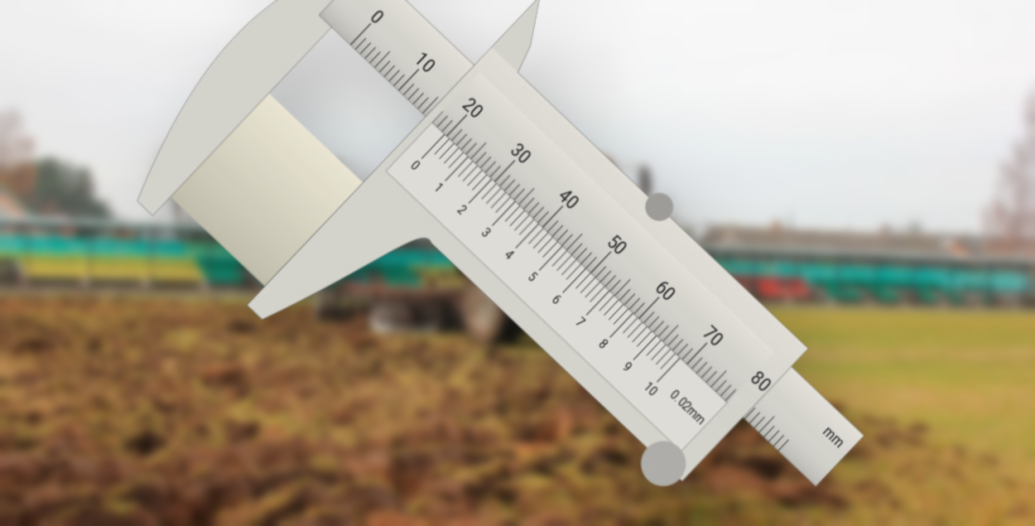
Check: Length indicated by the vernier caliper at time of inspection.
19.6 mm
